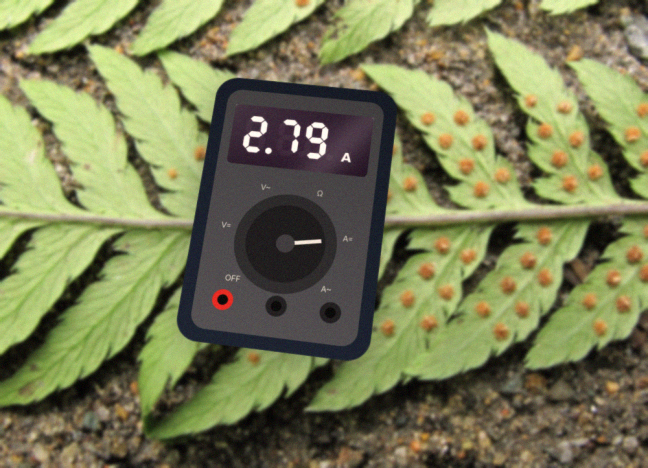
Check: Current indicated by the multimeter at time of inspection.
2.79 A
